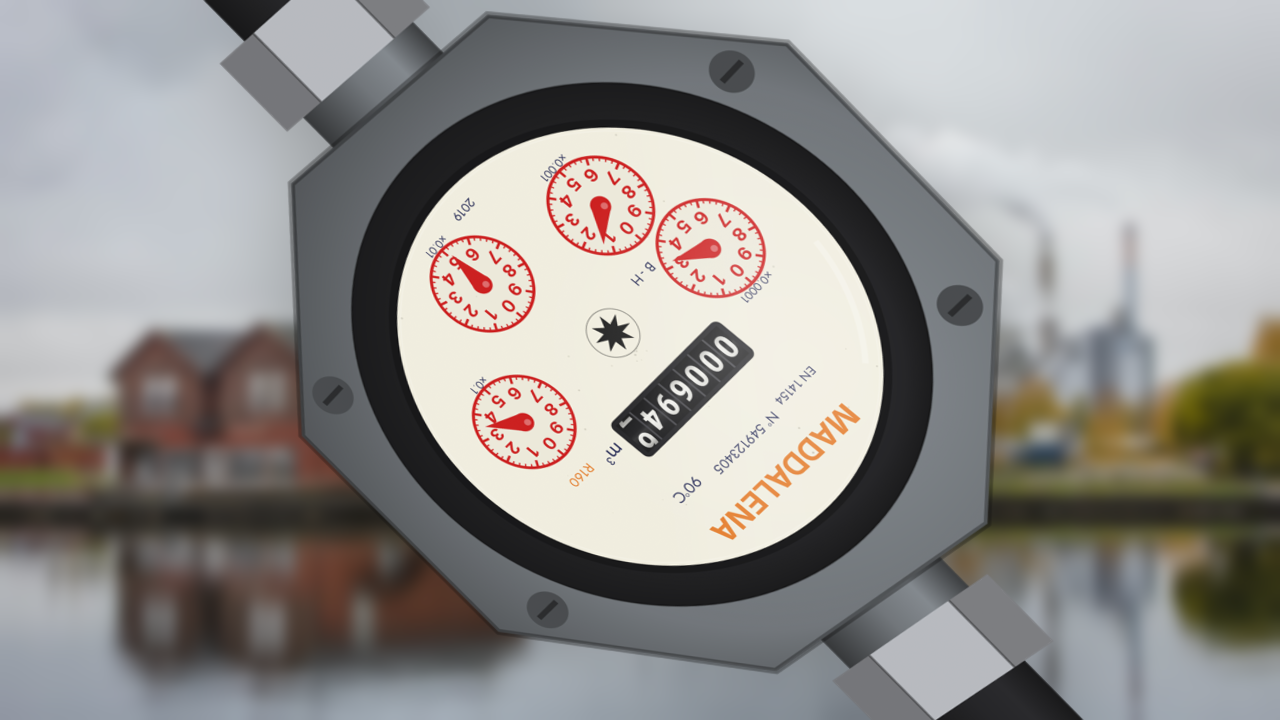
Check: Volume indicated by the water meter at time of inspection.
6946.3513 m³
